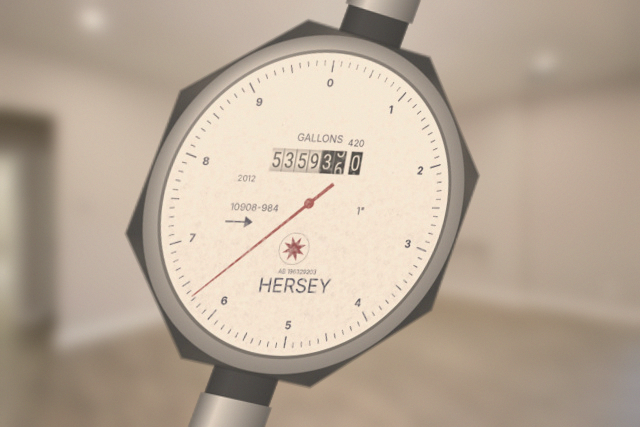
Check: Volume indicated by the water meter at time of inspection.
5359356.3 gal
